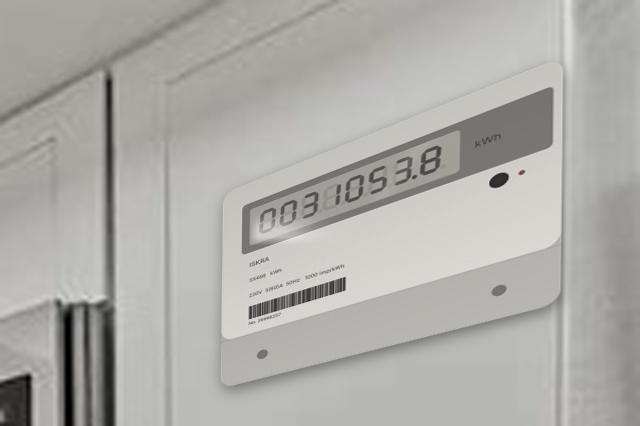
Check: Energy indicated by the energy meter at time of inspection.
31053.8 kWh
